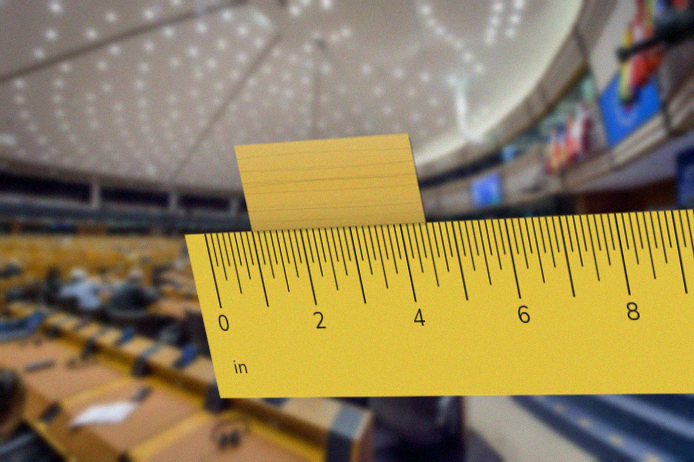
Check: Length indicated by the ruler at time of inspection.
3.5 in
